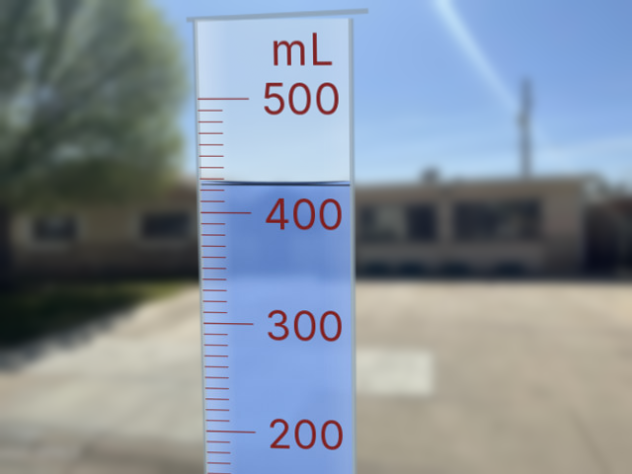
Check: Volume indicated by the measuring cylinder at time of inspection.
425 mL
